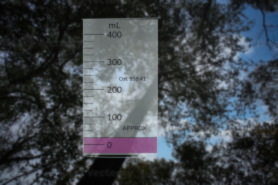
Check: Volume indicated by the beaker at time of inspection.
25 mL
